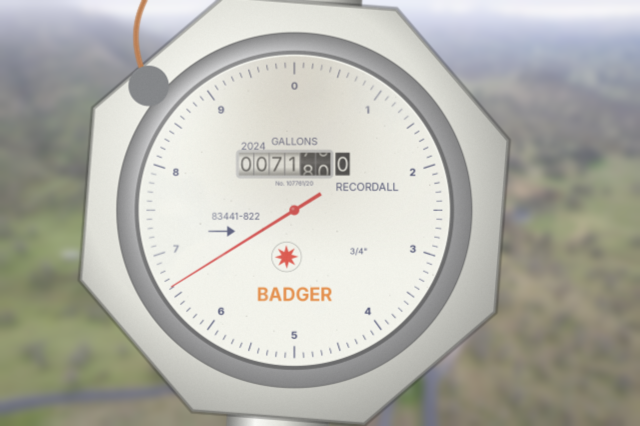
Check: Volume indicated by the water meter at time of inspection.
71796.6 gal
